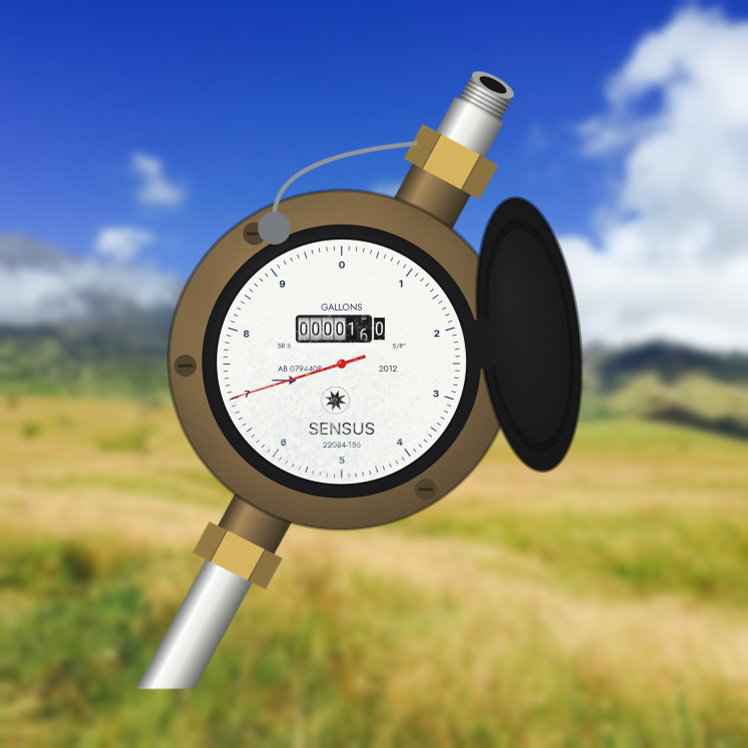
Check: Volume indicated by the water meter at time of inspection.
157.0 gal
